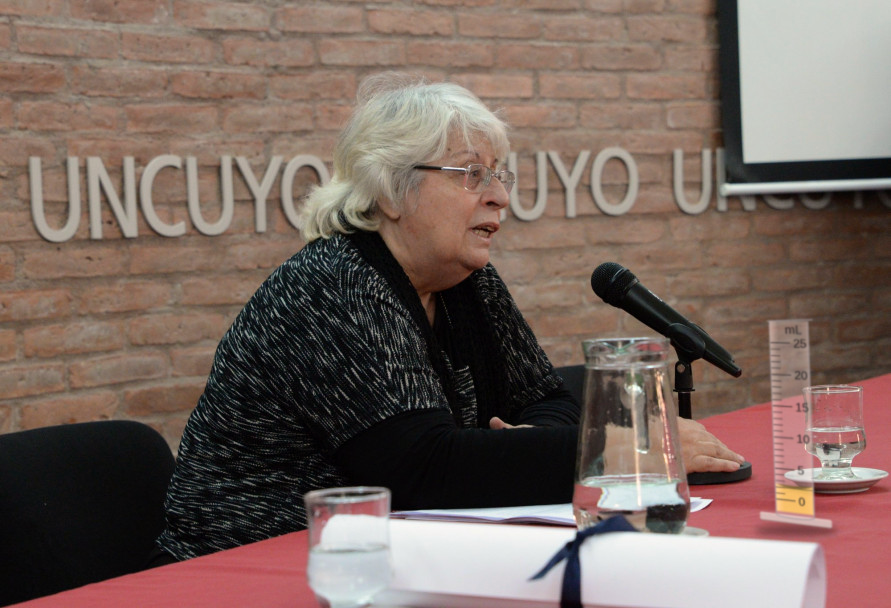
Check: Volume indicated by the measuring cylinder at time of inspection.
2 mL
